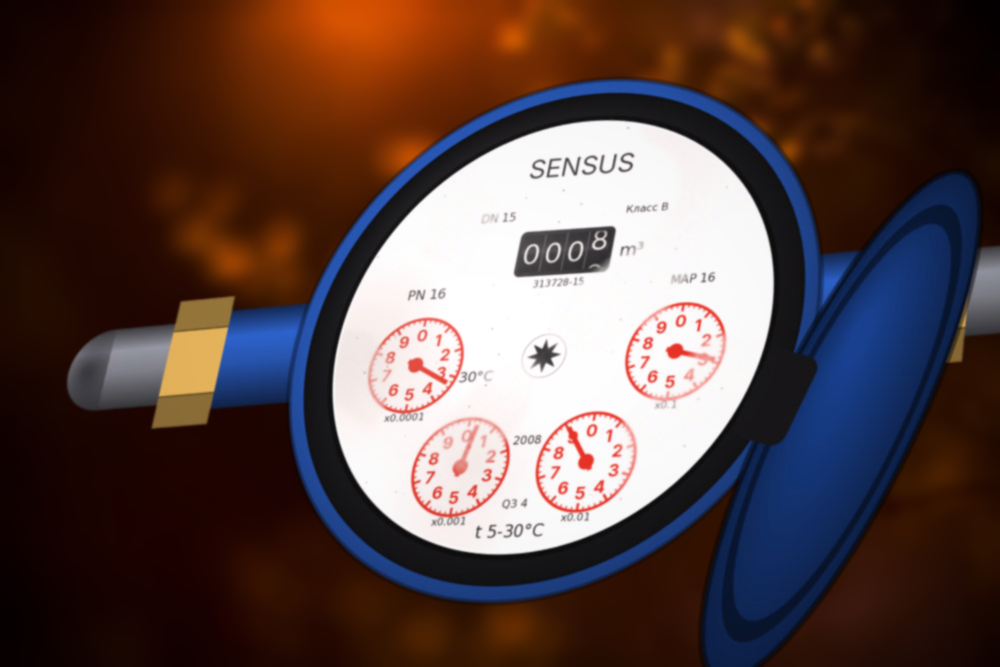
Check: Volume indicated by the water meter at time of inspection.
8.2903 m³
